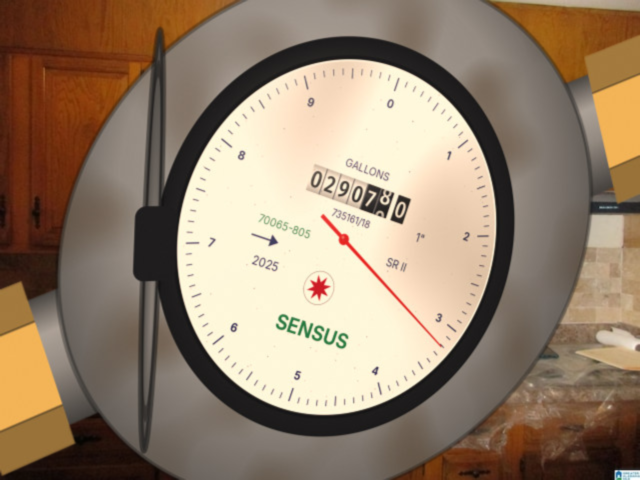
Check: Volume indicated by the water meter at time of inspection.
290783.2 gal
